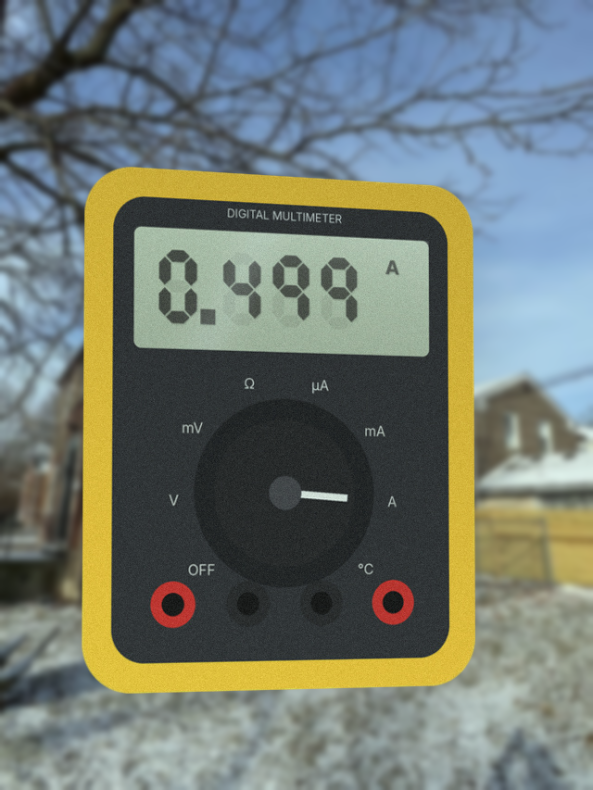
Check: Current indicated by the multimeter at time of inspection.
0.499 A
